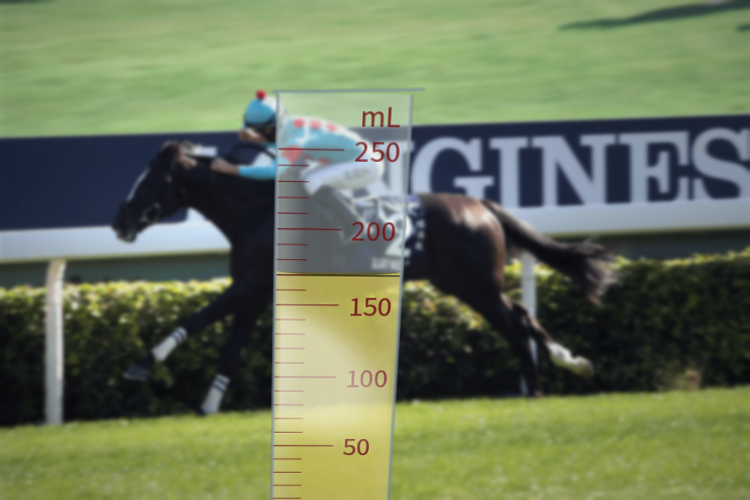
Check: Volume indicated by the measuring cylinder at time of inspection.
170 mL
